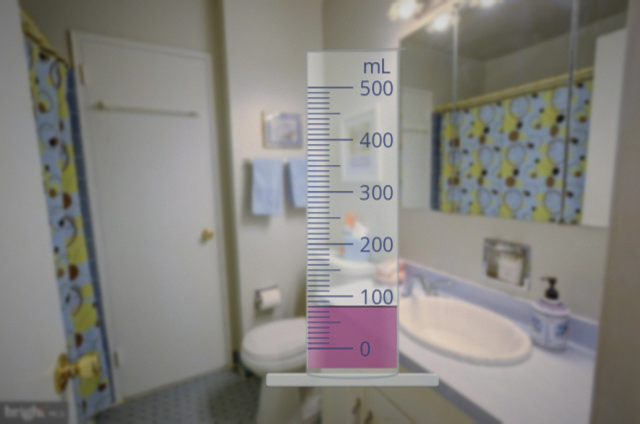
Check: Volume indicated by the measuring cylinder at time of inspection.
80 mL
